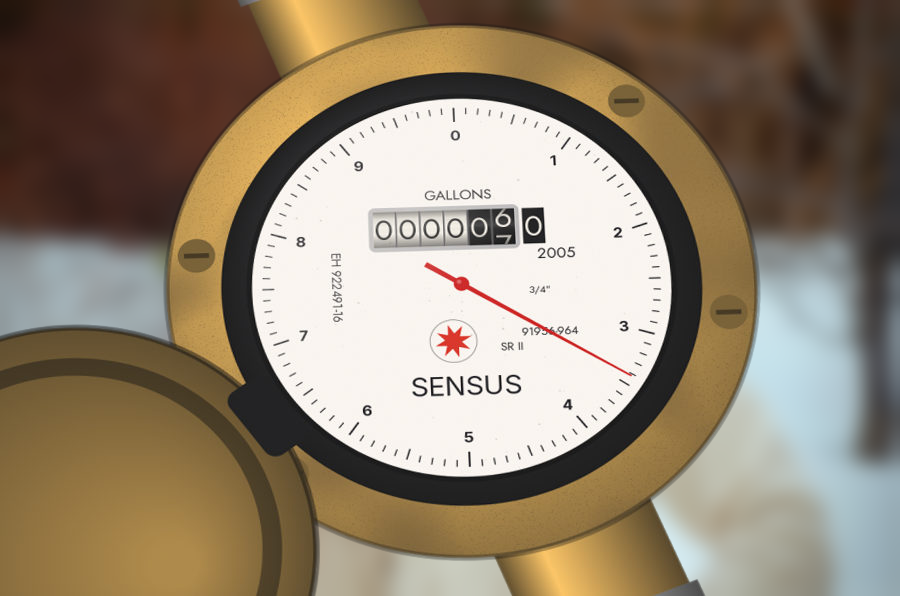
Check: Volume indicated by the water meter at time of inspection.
63.4 gal
